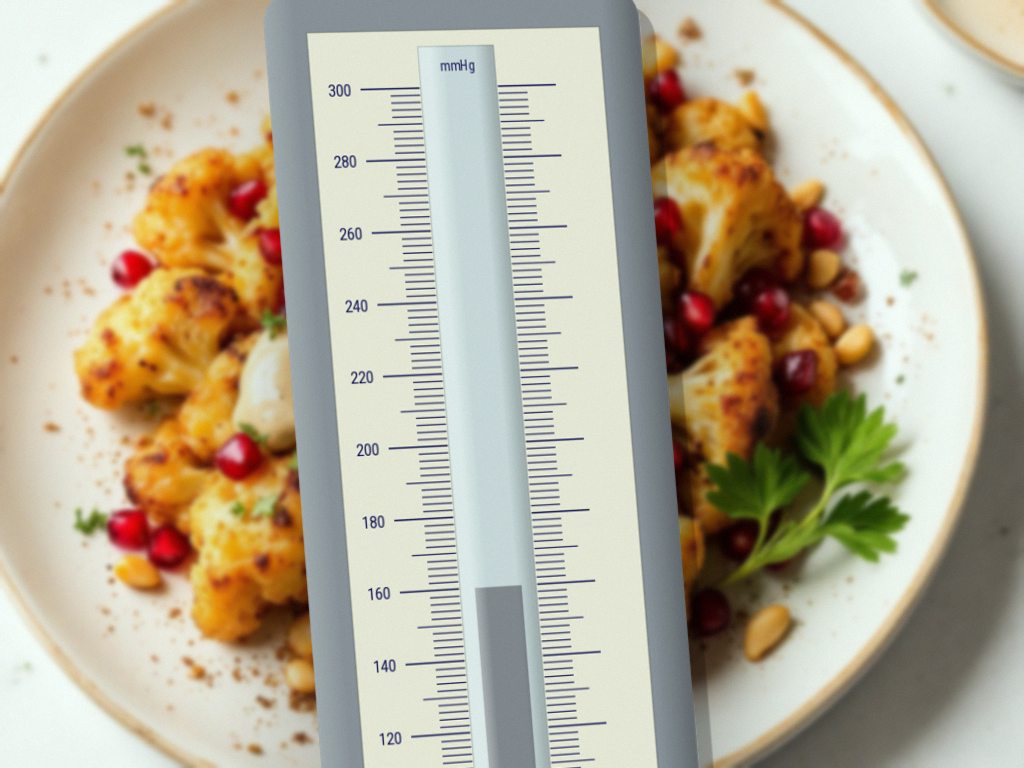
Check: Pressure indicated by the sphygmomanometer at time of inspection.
160 mmHg
